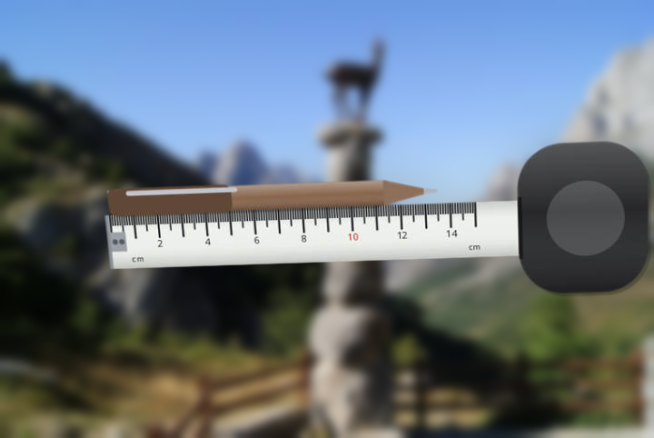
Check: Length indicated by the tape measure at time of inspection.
13.5 cm
